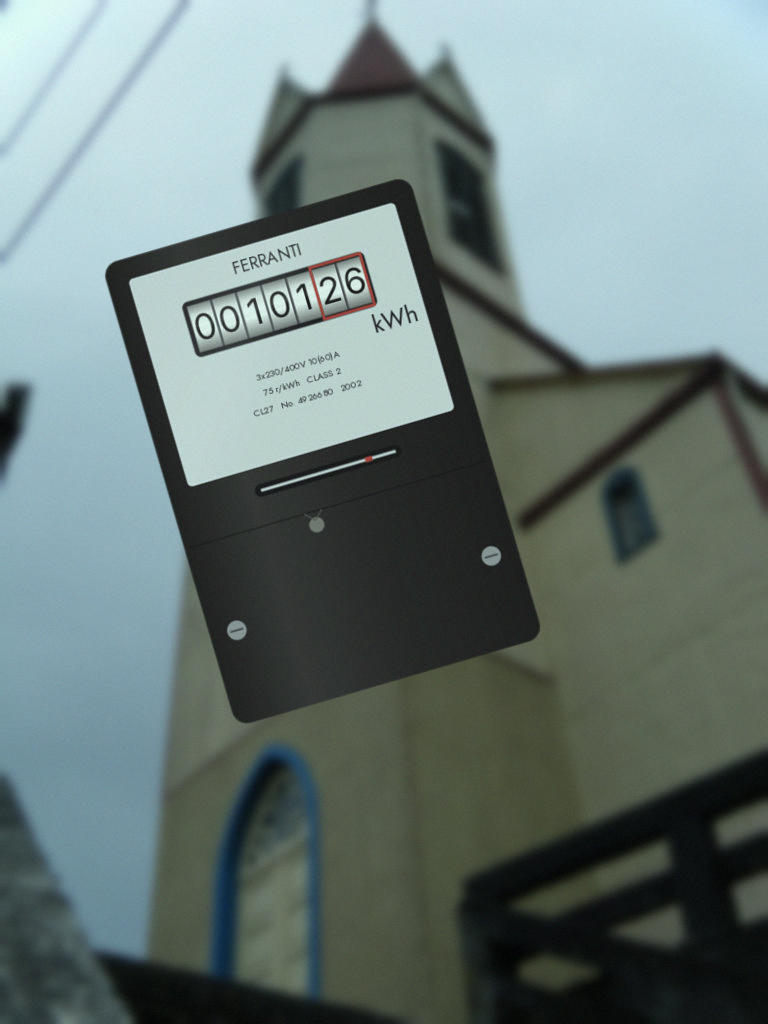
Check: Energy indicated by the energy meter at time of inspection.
101.26 kWh
